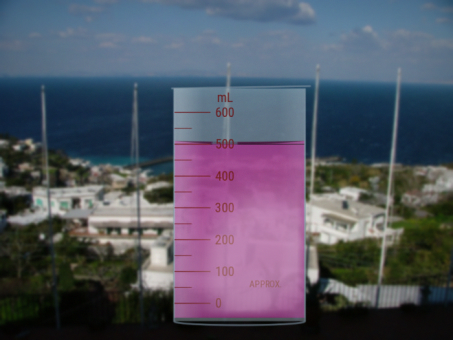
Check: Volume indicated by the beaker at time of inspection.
500 mL
